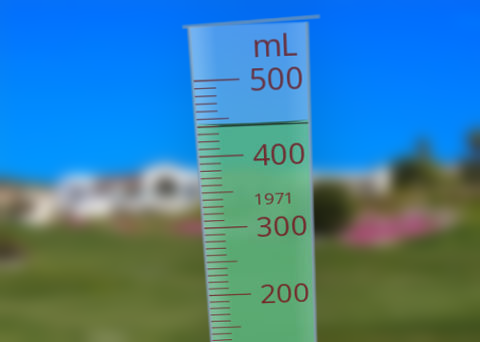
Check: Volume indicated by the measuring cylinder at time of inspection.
440 mL
